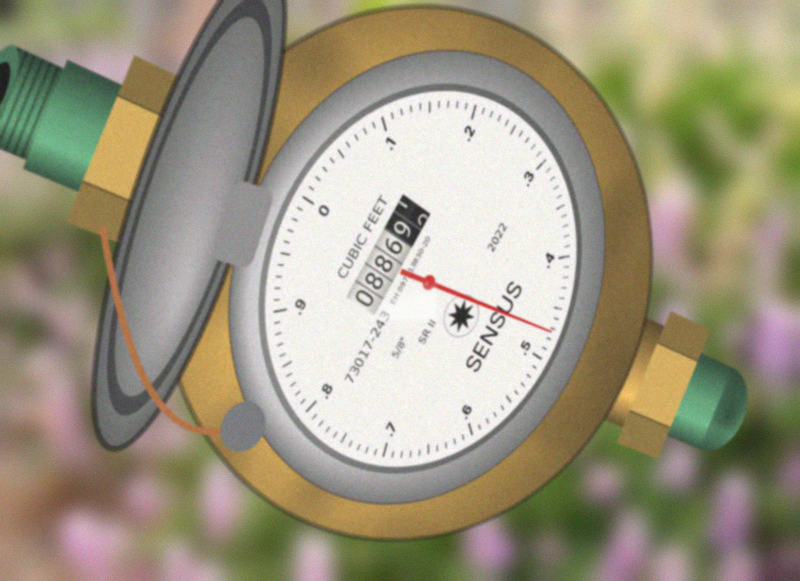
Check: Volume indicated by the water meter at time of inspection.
88691.47 ft³
